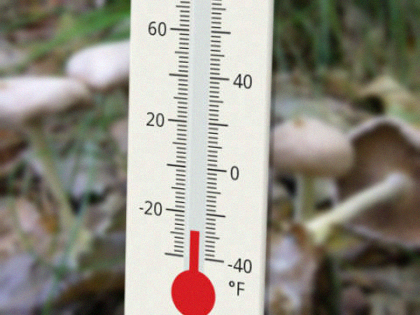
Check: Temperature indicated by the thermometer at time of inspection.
-28 °F
